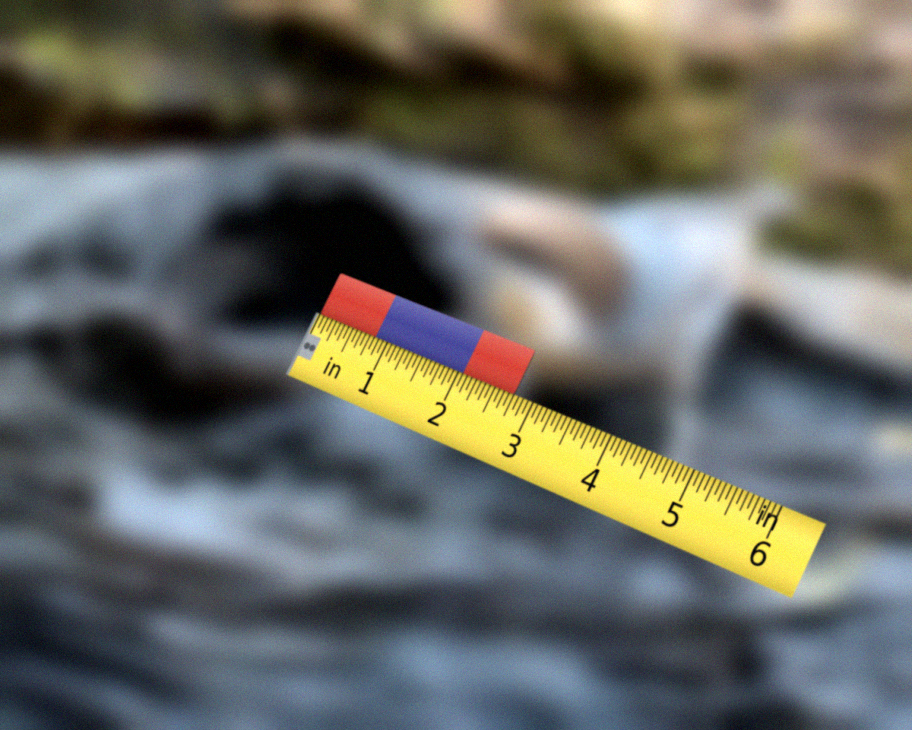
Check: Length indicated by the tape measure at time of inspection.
2.75 in
